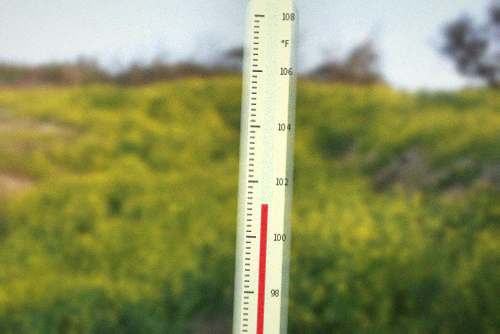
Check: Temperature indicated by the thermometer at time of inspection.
101.2 °F
